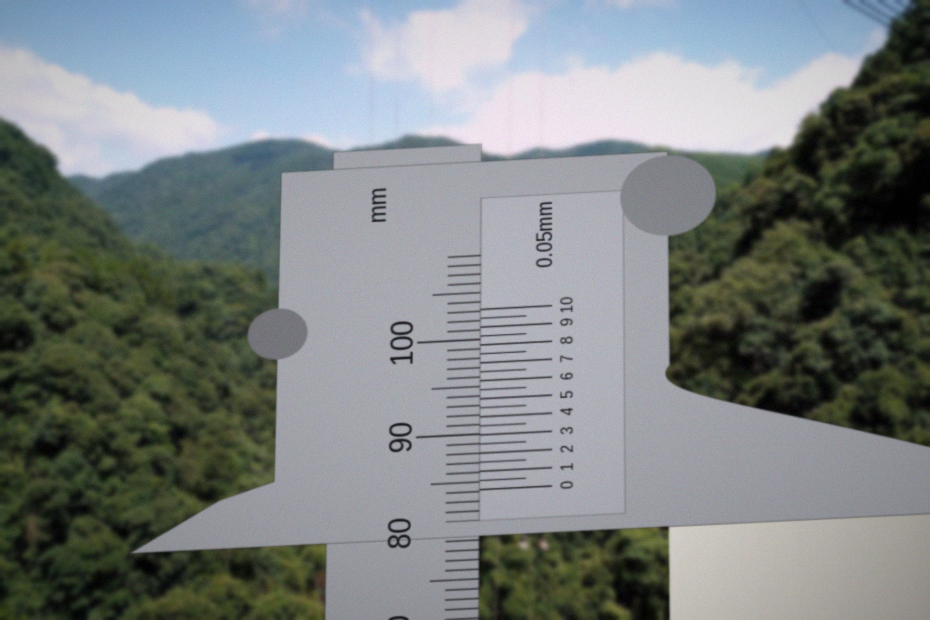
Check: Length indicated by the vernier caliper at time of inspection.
84.2 mm
